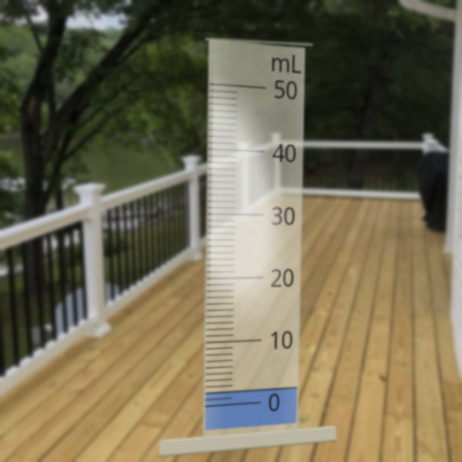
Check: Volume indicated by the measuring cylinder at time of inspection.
2 mL
